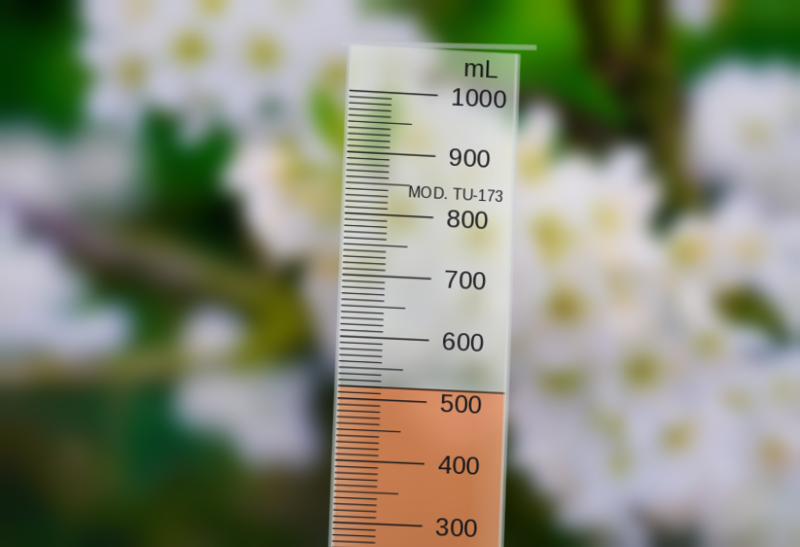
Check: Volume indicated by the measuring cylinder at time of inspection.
520 mL
